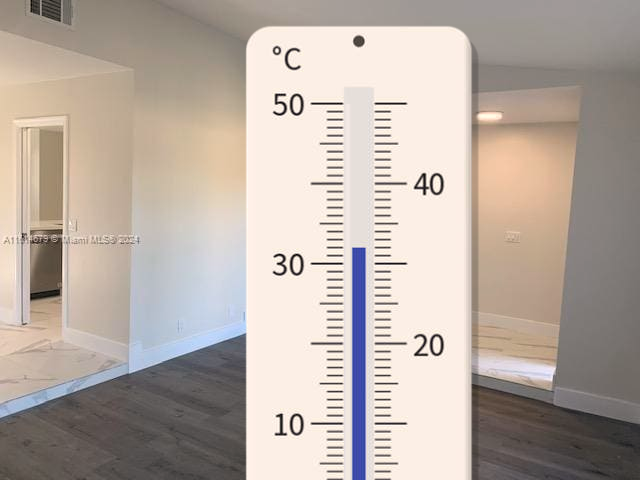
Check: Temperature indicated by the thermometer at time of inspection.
32 °C
